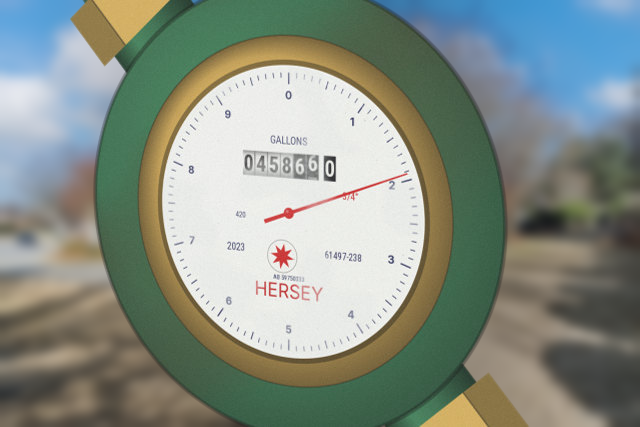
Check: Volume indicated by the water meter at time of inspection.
458661.9 gal
